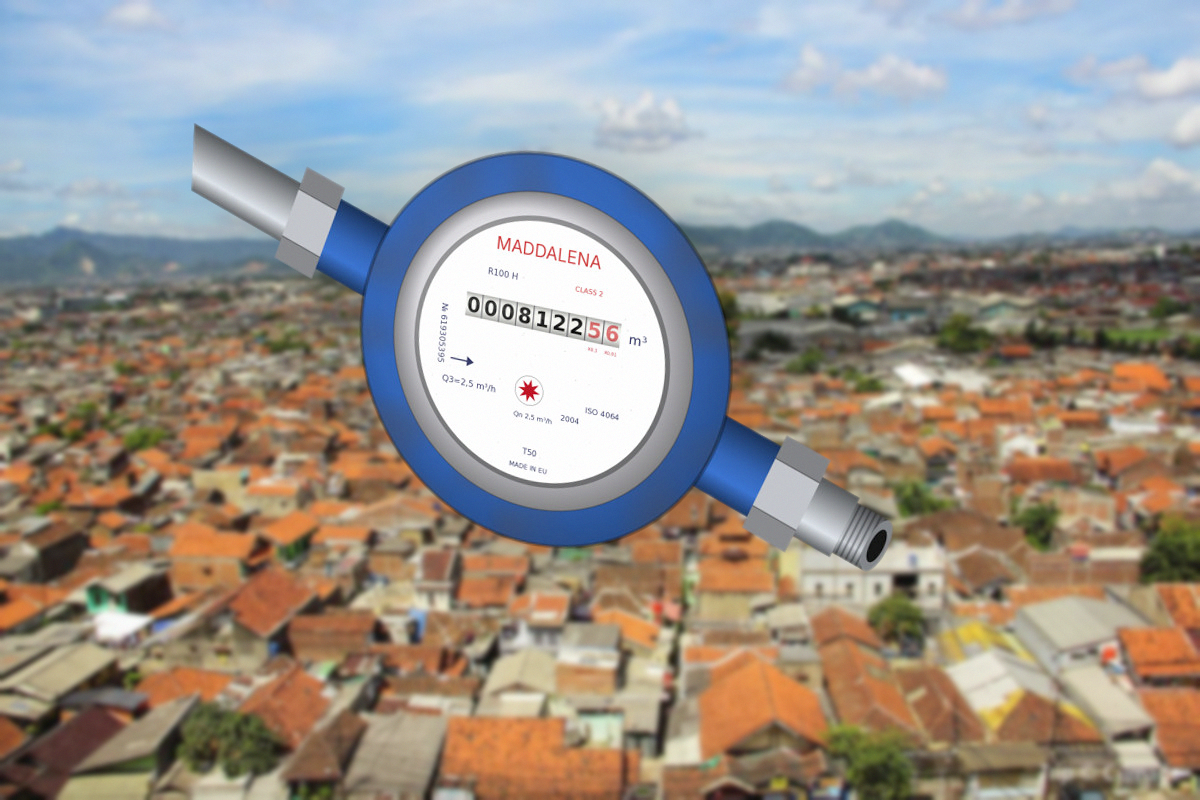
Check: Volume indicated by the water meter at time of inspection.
8122.56 m³
